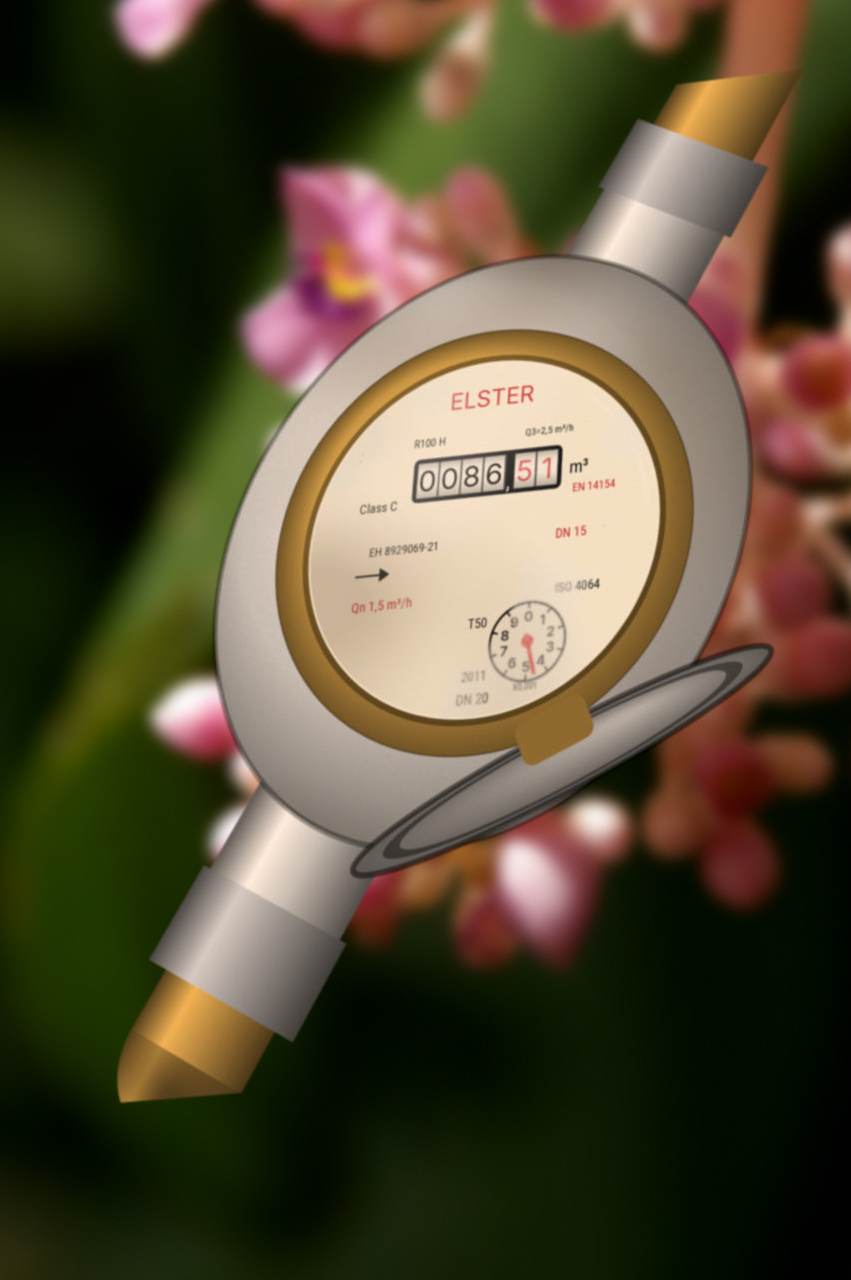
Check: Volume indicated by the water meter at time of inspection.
86.514 m³
